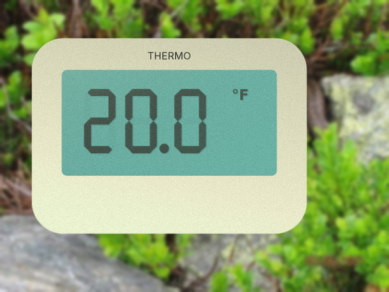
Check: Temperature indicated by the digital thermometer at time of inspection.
20.0 °F
